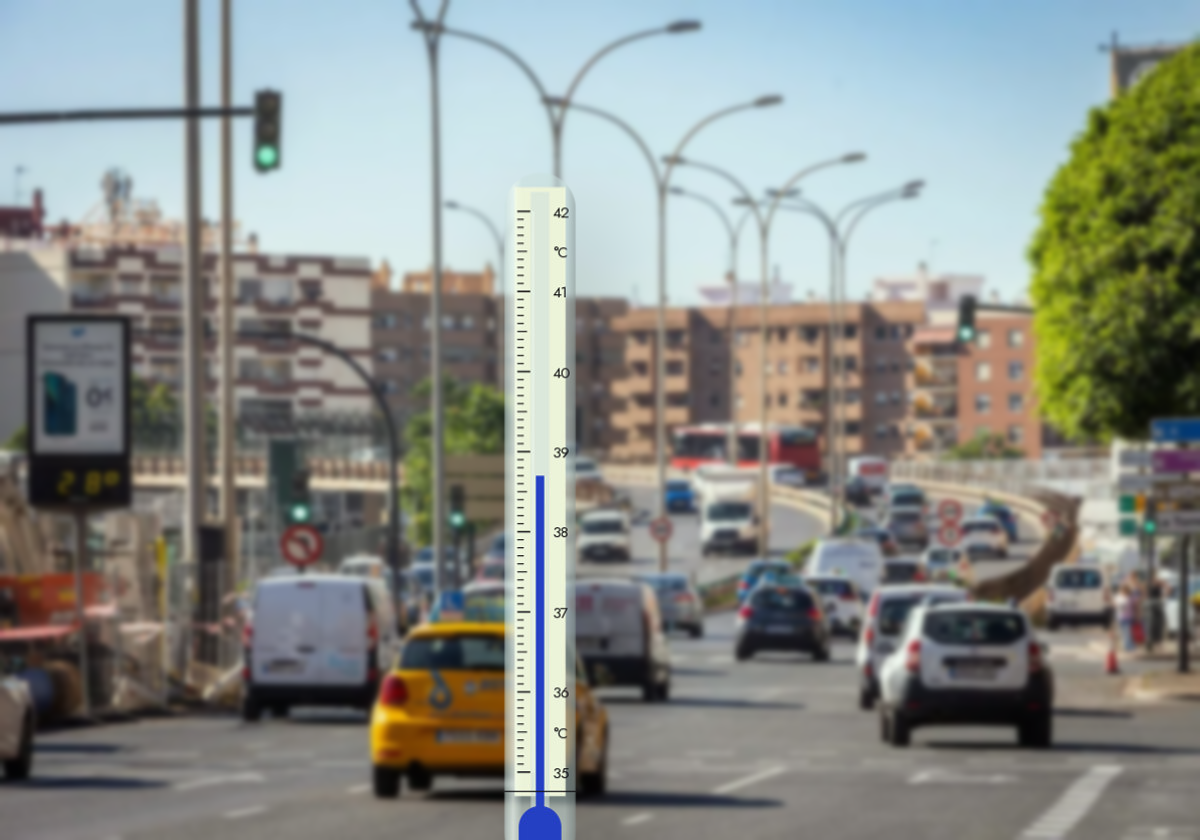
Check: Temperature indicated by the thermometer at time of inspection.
38.7 °C
